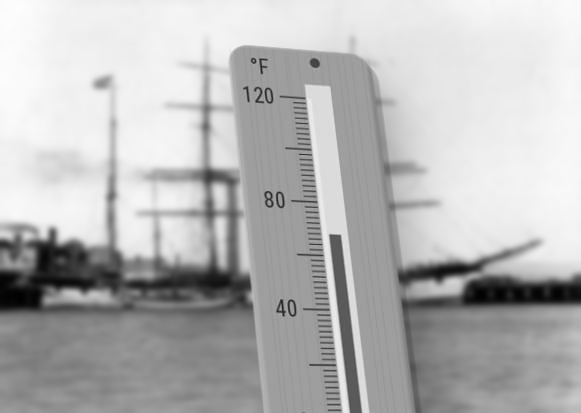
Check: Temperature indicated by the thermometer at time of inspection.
68 °F
